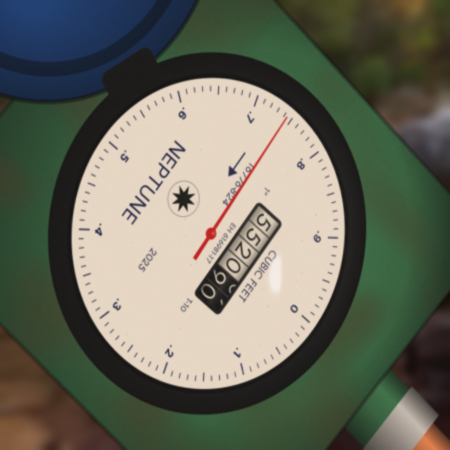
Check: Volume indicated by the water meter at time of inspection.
552089.74 ft³
